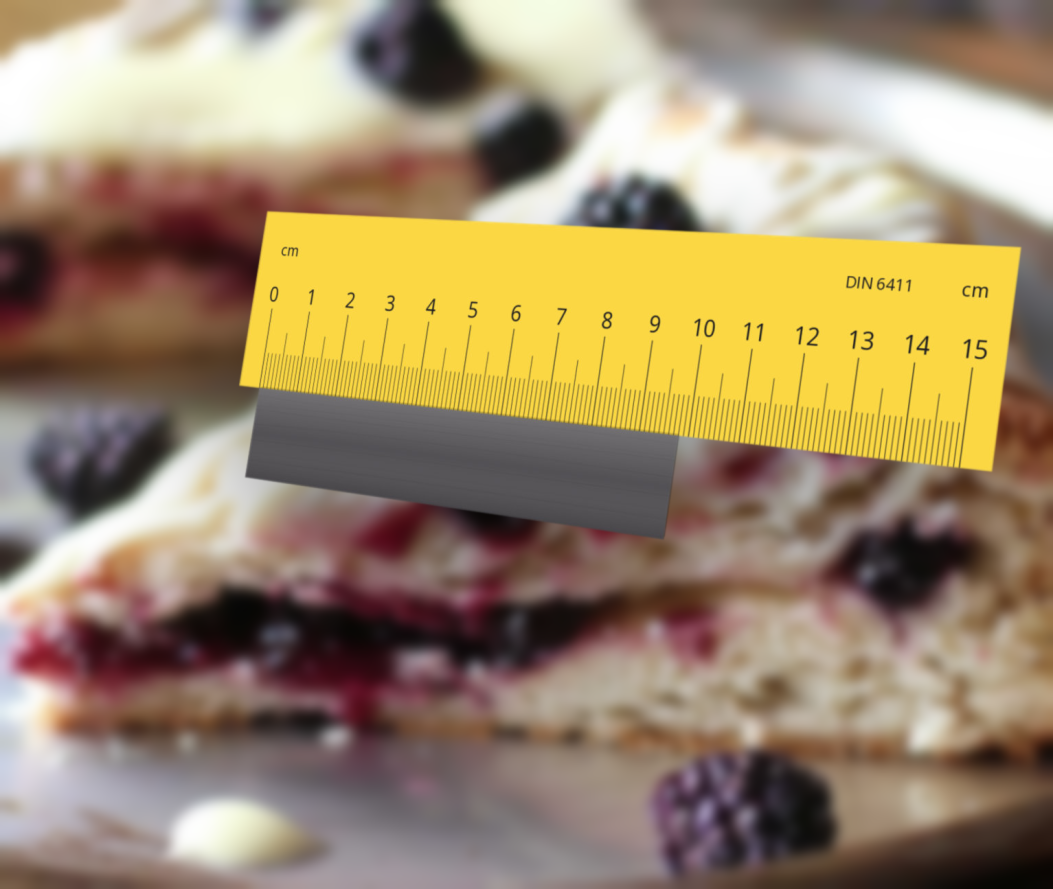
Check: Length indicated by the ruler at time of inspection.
9.8 cm
